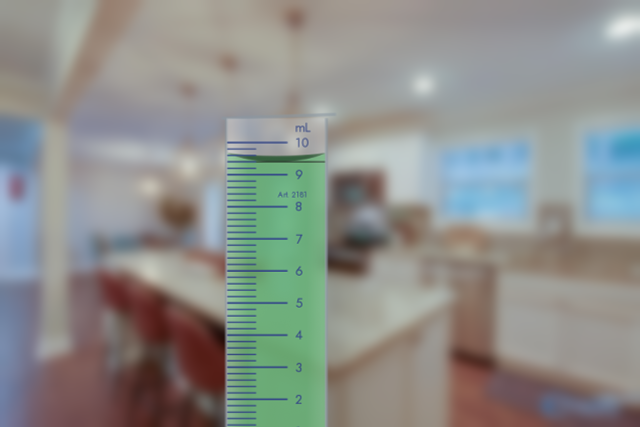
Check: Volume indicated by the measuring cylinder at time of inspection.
9.4 mL
